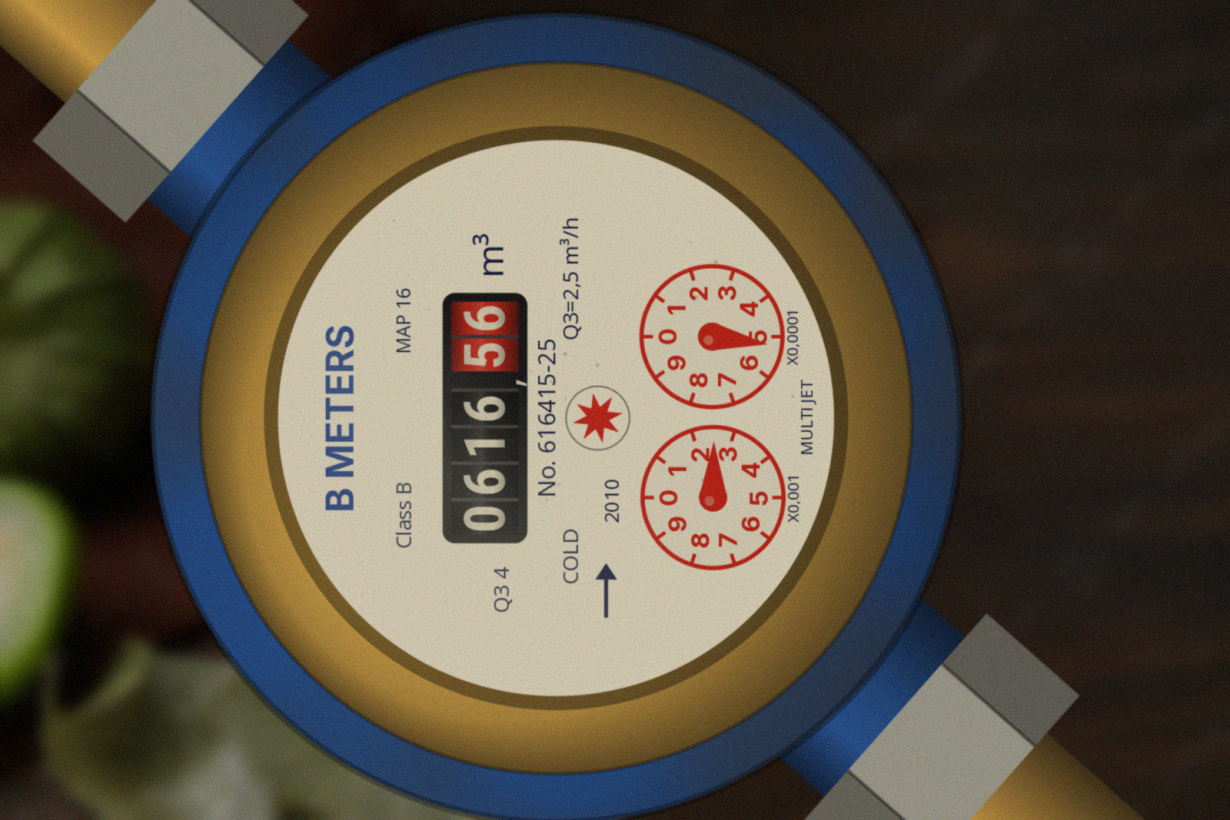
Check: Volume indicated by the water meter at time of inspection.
616.5625 m³
